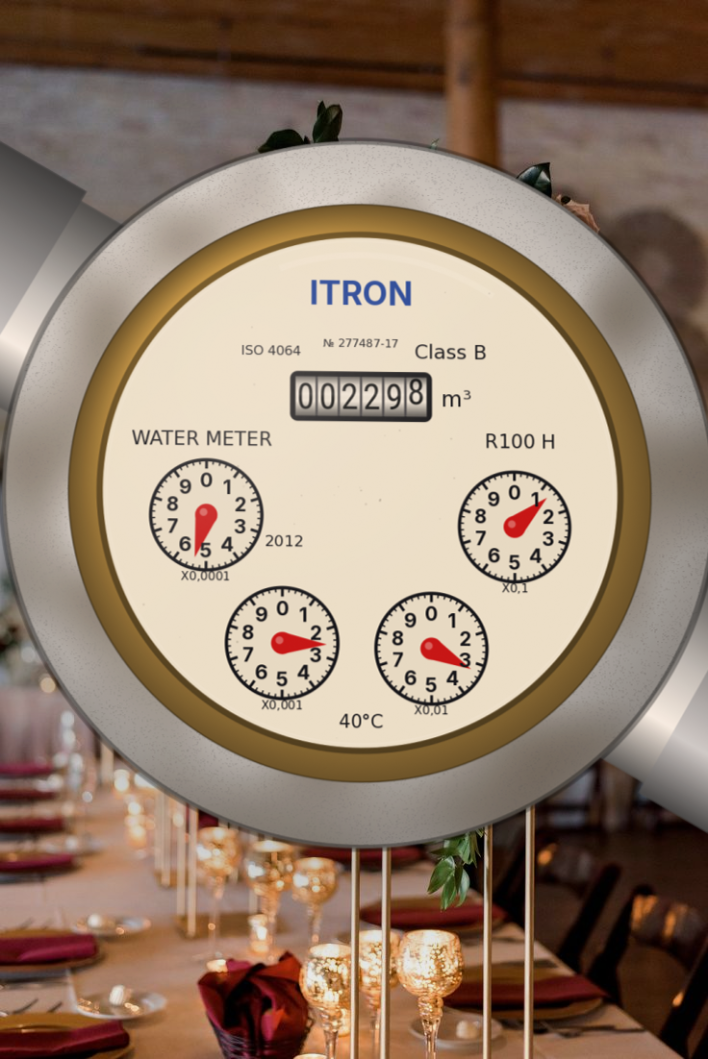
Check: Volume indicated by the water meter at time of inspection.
2298.1325 m³
